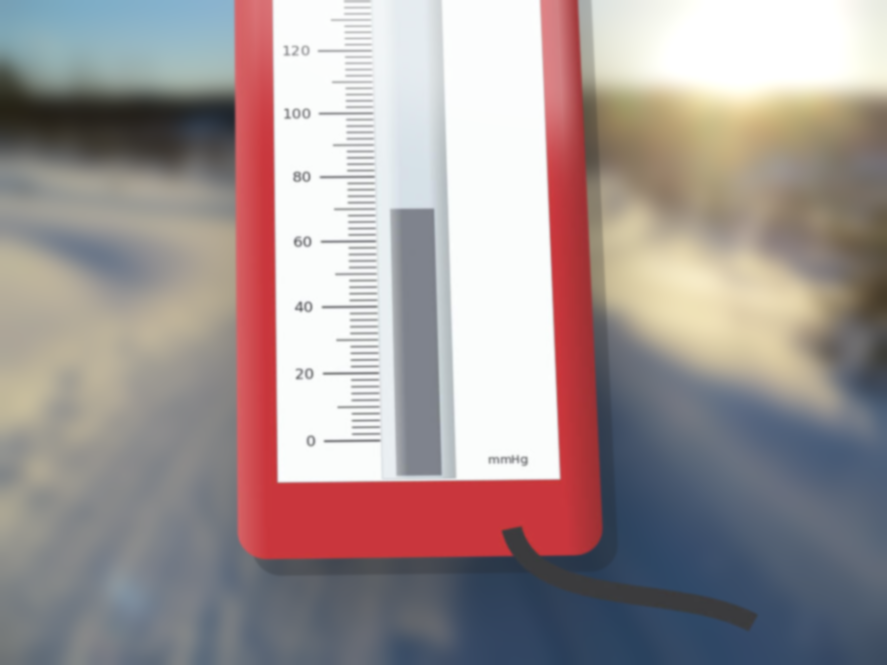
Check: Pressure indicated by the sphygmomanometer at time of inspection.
70 mmHg
